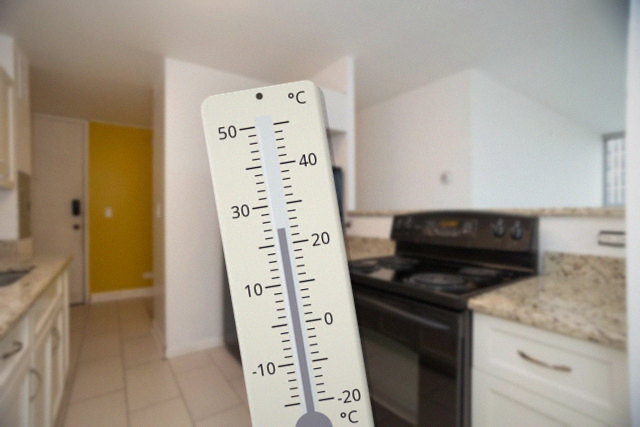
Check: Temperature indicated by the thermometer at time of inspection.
24 °C
